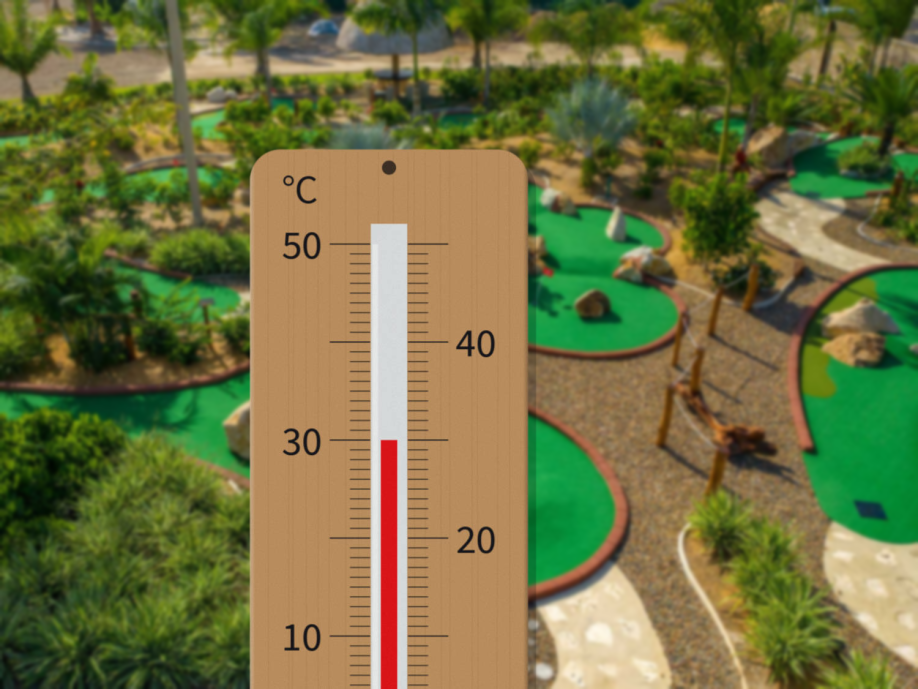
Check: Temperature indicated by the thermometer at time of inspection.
30 °C
